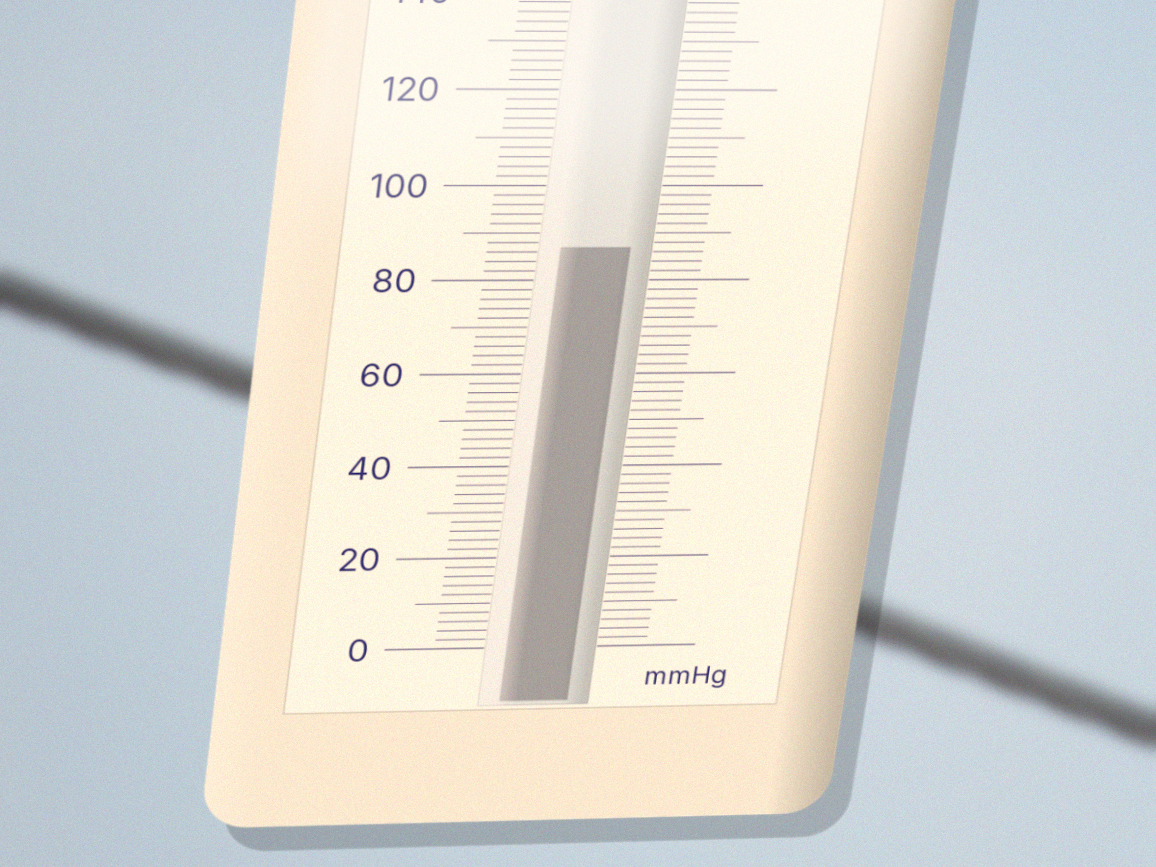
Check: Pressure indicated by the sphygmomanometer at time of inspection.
87 mmHg
